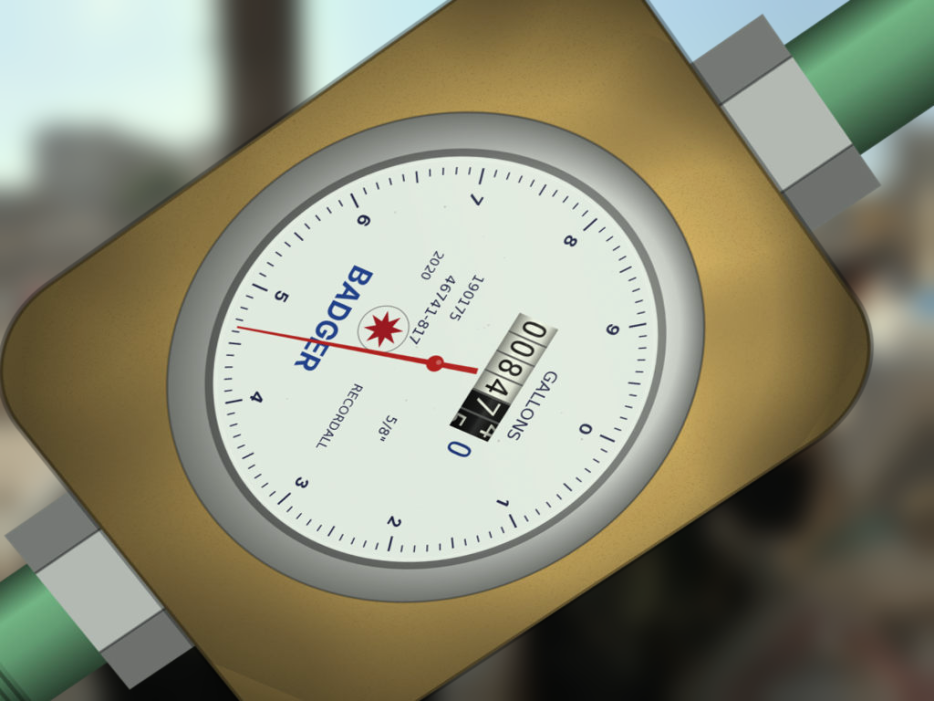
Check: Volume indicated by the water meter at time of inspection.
84744.6 gal
